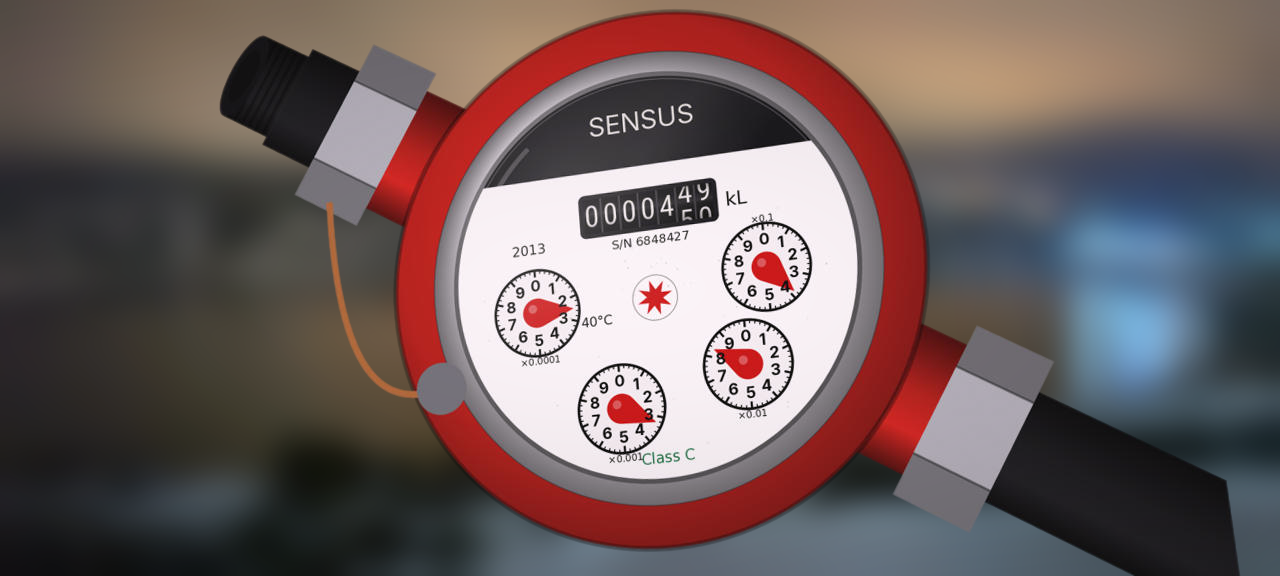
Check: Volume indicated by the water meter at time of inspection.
449.3832 kL
